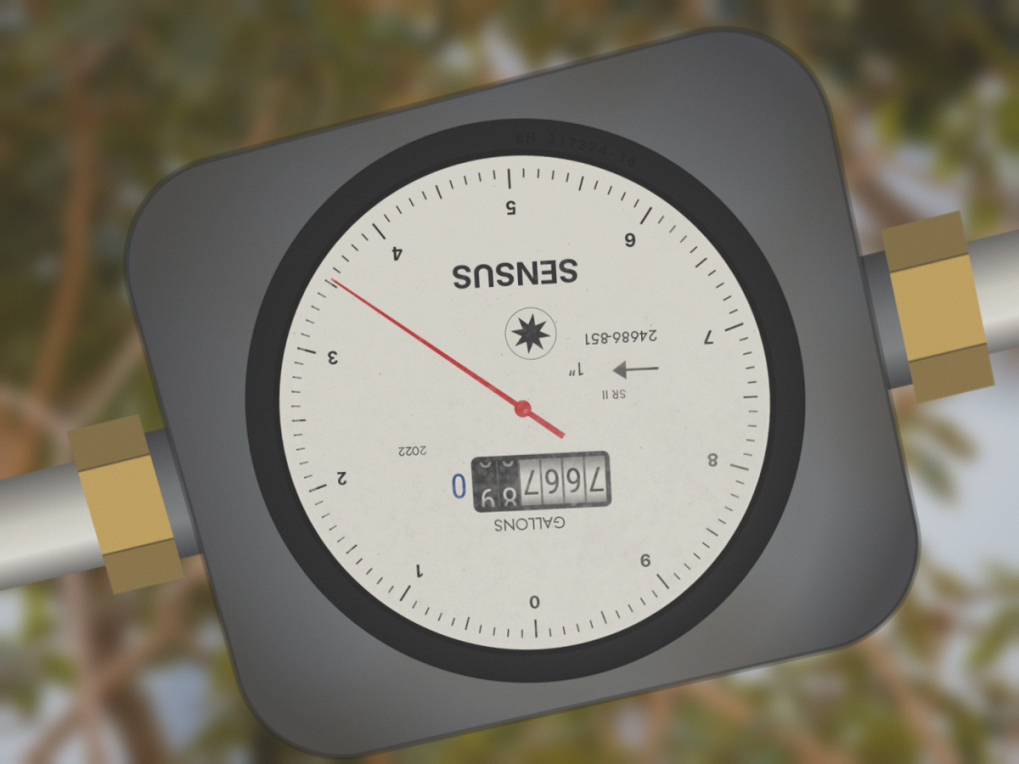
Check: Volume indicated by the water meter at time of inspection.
7667893.5 gal
